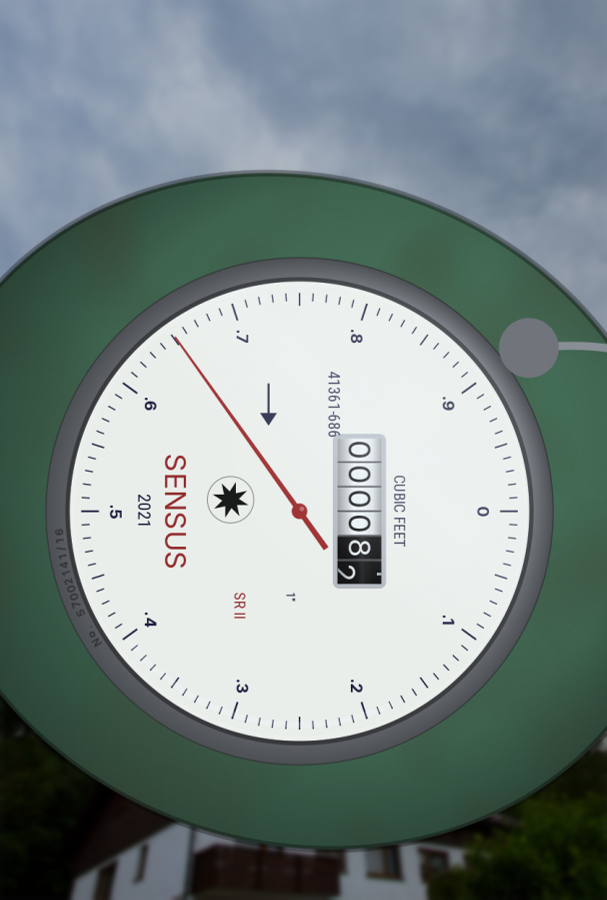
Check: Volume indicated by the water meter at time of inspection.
81.65 ft³
